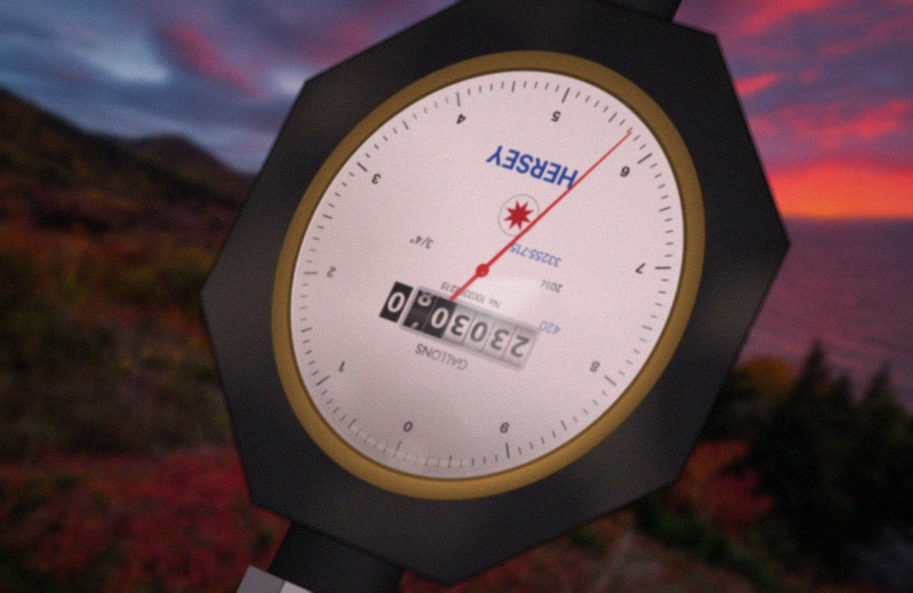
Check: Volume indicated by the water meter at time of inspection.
2303075.7 gal
